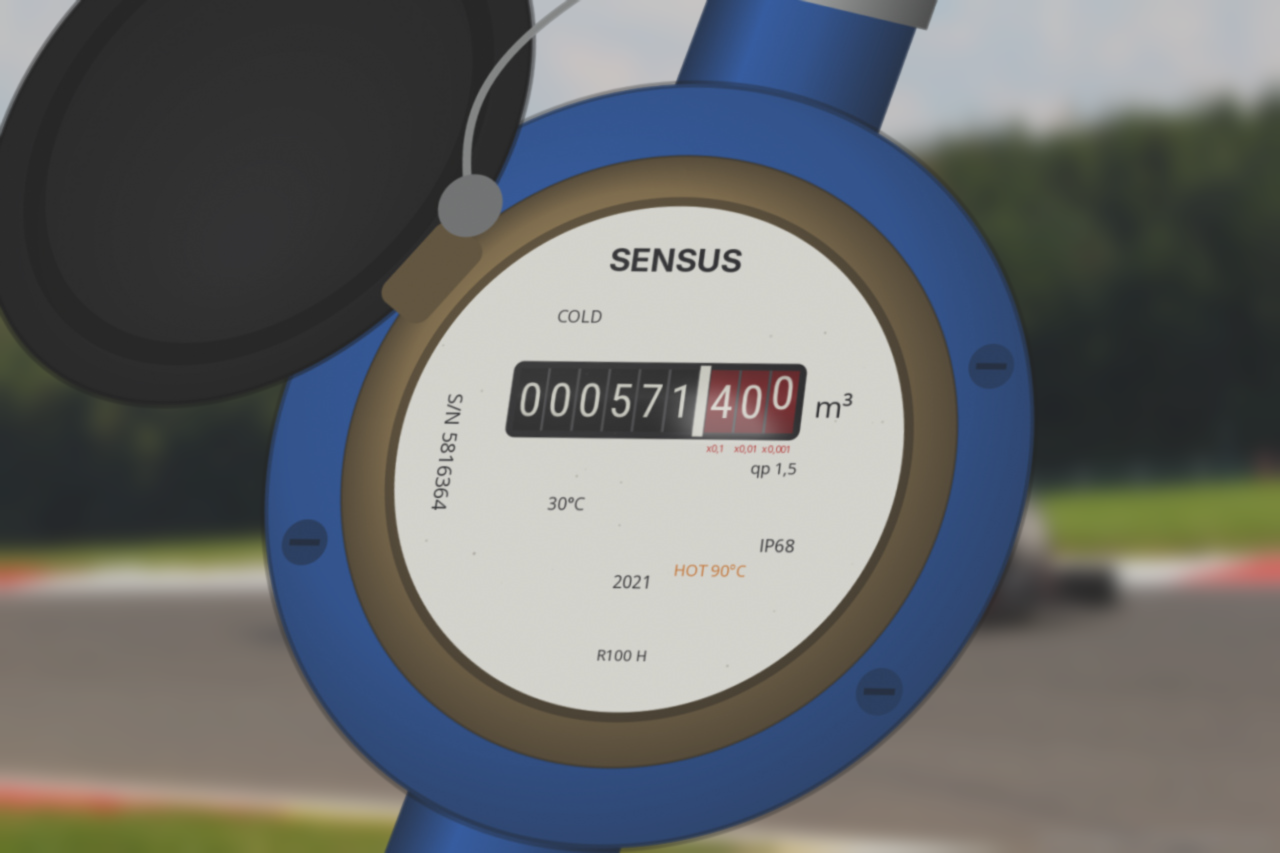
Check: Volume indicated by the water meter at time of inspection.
571.400 m³
